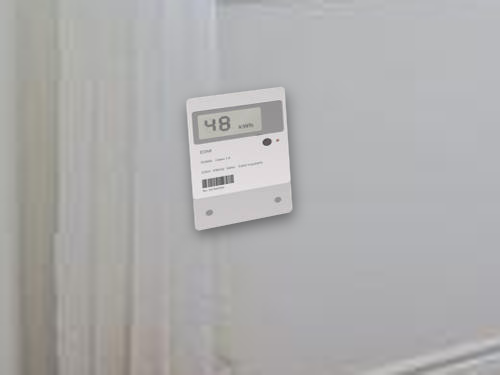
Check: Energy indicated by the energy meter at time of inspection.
48 kWh
